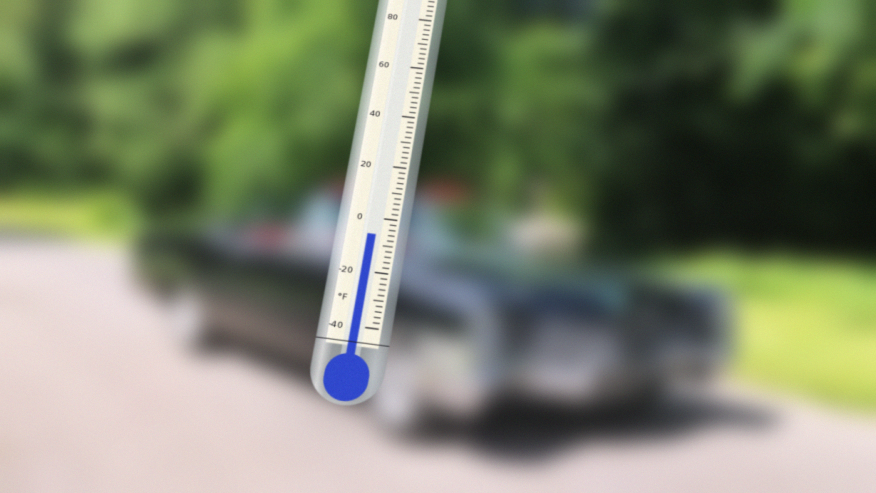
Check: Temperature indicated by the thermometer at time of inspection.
-6 °F
